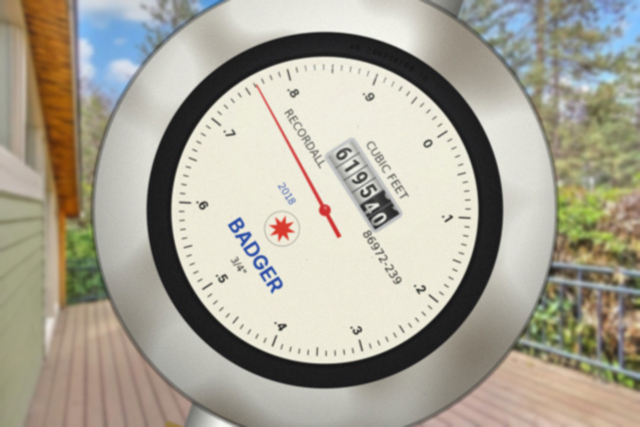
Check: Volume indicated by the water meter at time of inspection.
619539.76 ft³
